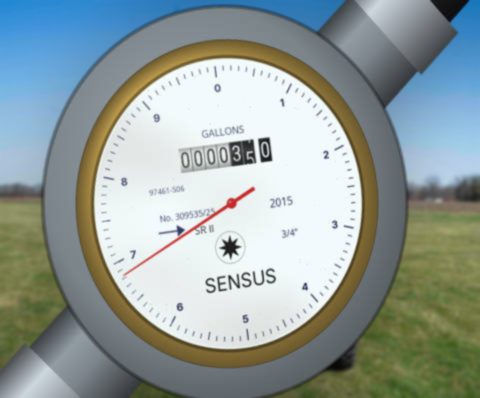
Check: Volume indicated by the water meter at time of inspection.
346.8 gal
